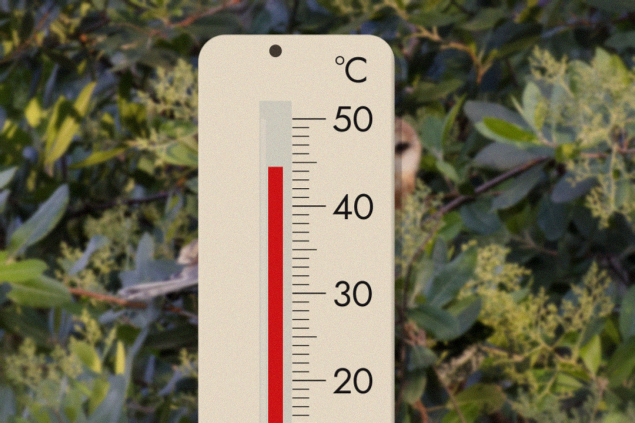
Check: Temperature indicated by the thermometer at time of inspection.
44.5 °C
